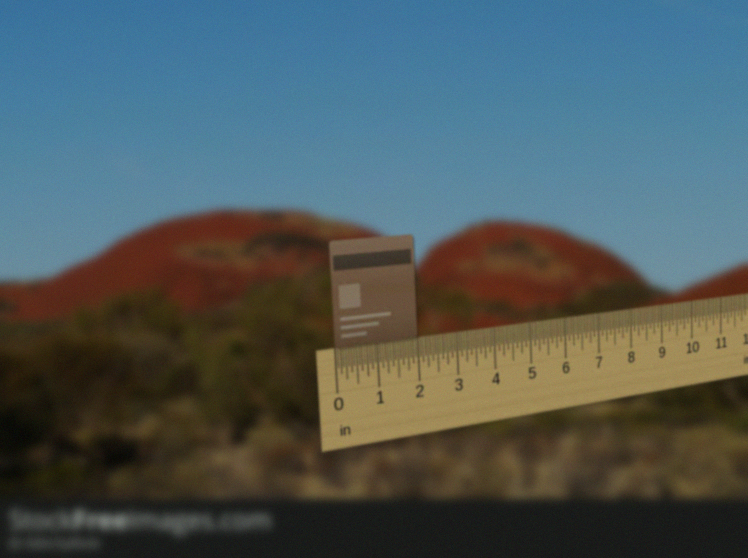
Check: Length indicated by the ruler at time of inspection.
2 in
